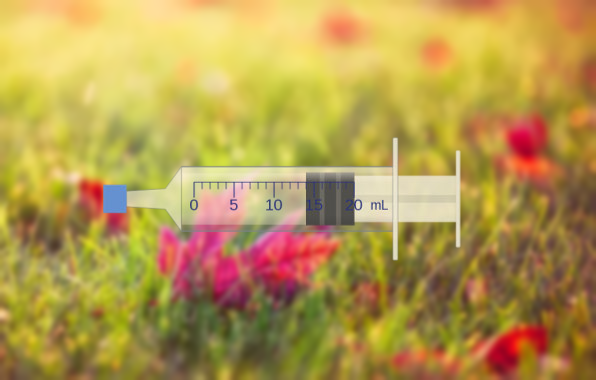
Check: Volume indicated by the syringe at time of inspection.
14 mL
